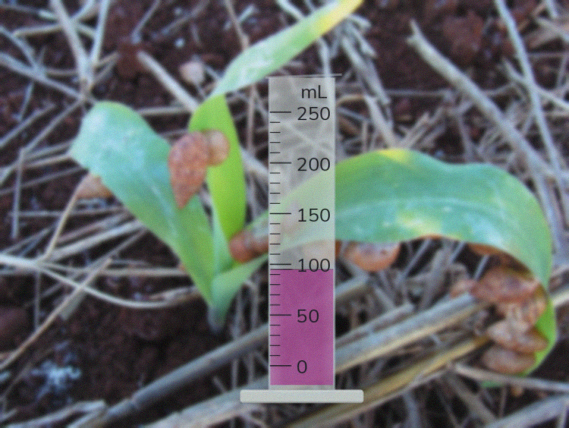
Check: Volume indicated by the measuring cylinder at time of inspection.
95 mL
